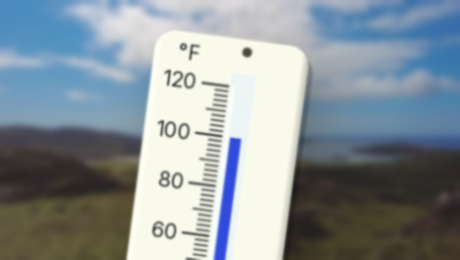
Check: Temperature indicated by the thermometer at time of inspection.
100 °F
